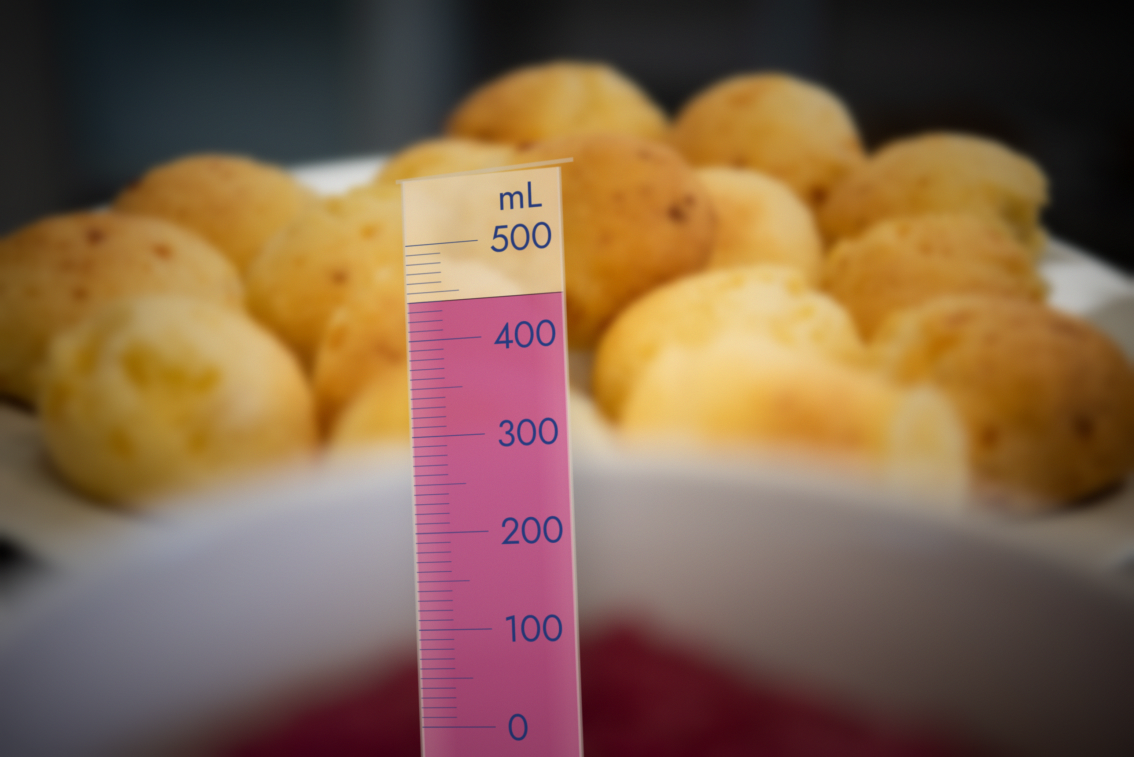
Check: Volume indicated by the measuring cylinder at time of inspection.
440 mL
